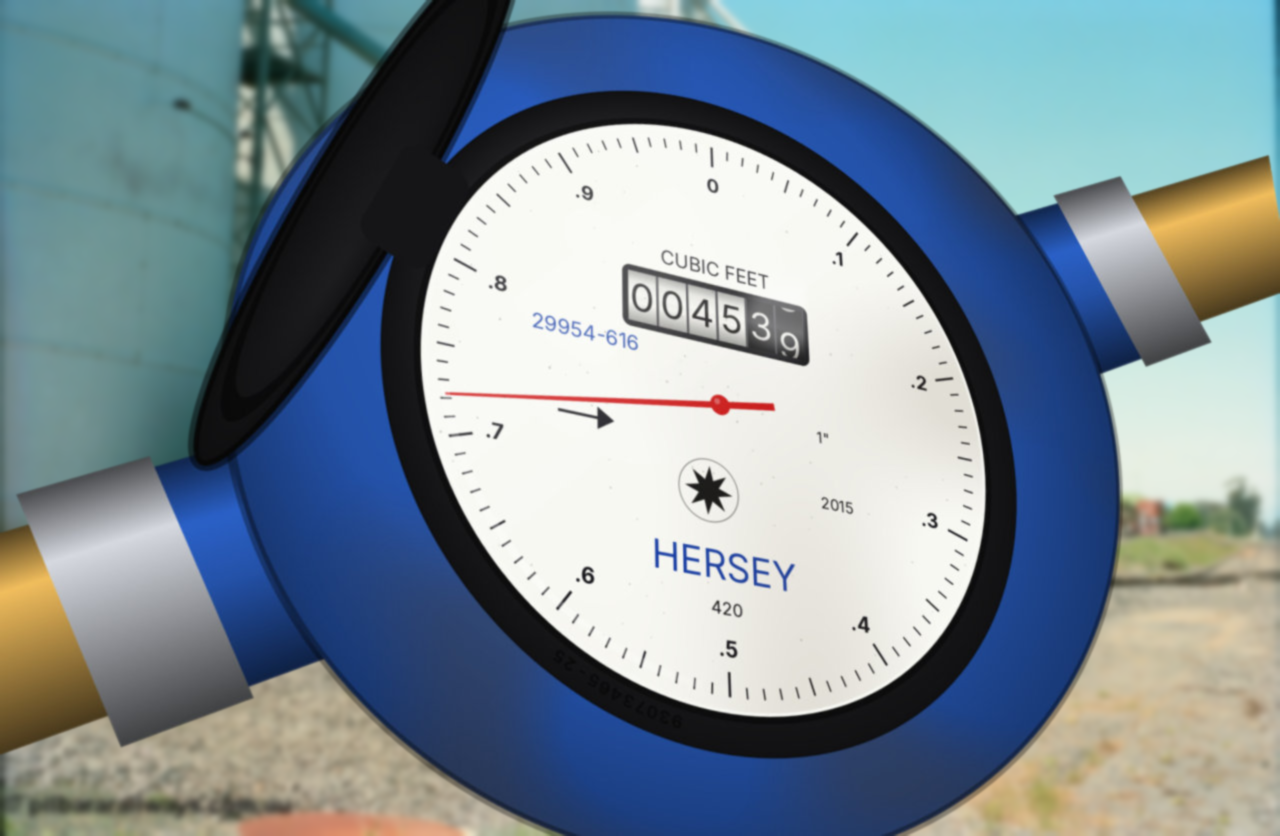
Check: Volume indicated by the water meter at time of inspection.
4538.72 ft³
